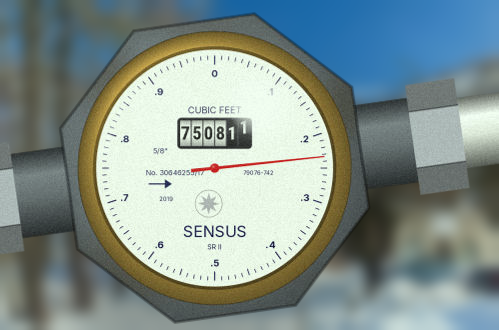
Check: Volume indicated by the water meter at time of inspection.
750811.23 ft³
